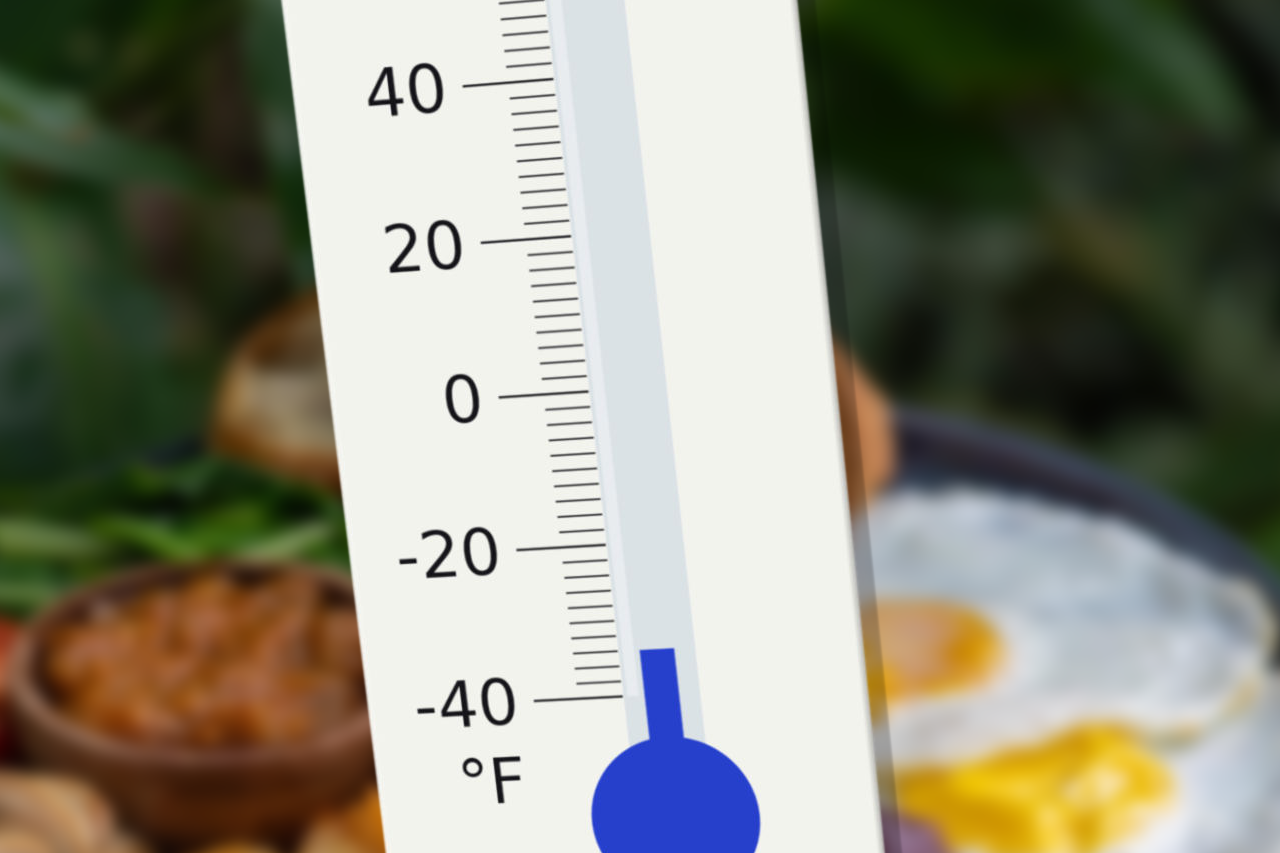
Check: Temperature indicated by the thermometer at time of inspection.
-34 °F
